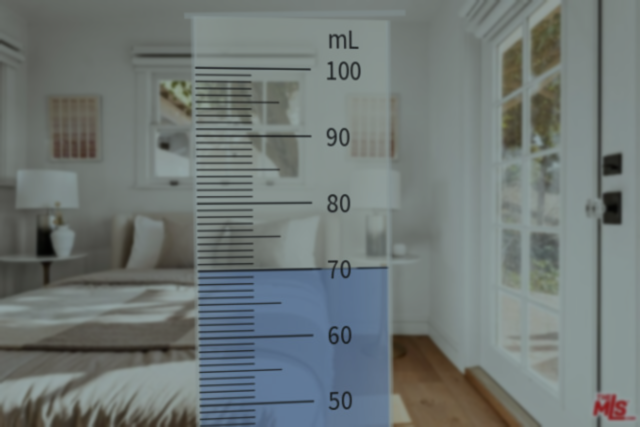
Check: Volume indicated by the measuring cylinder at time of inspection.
70 mL
